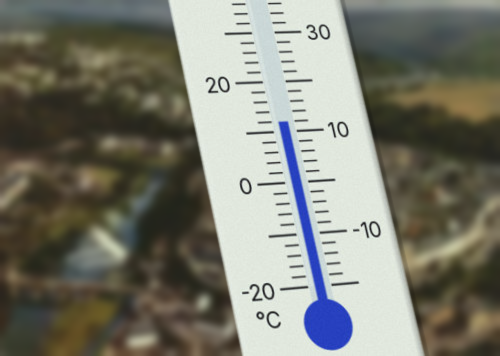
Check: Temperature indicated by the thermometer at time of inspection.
12 °C
